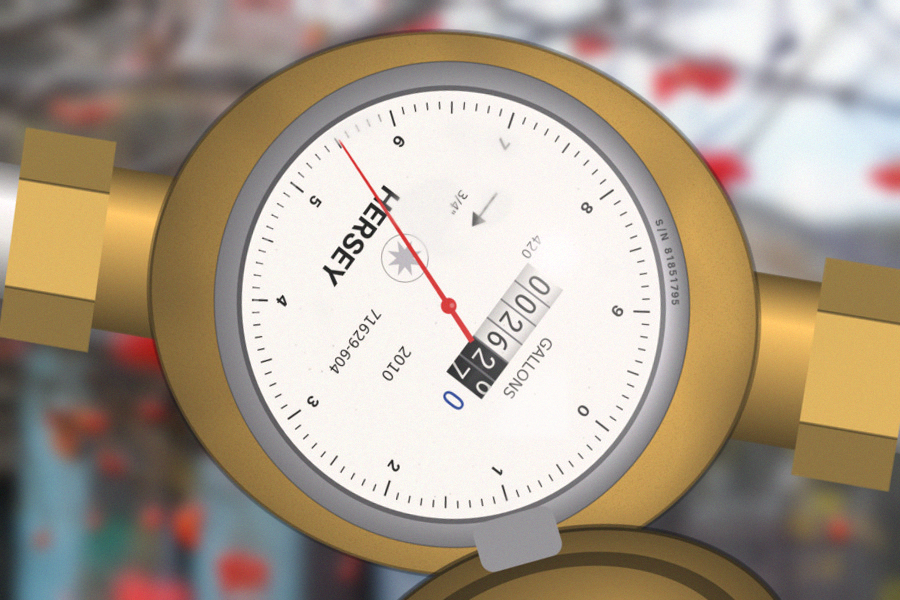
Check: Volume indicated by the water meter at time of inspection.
26265.5 gal
